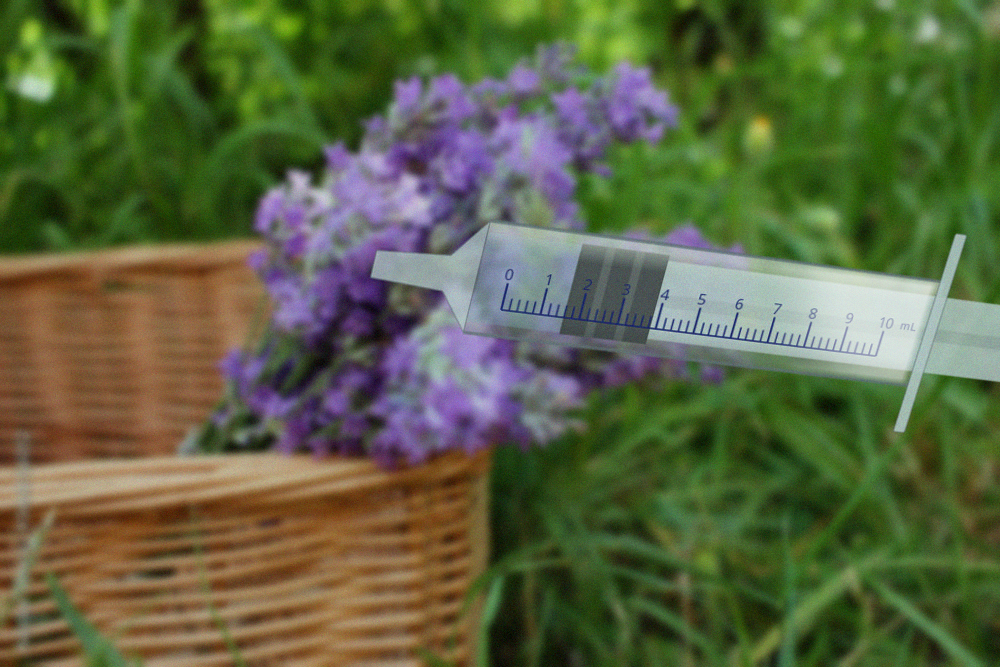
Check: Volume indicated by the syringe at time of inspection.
1.6 mL
